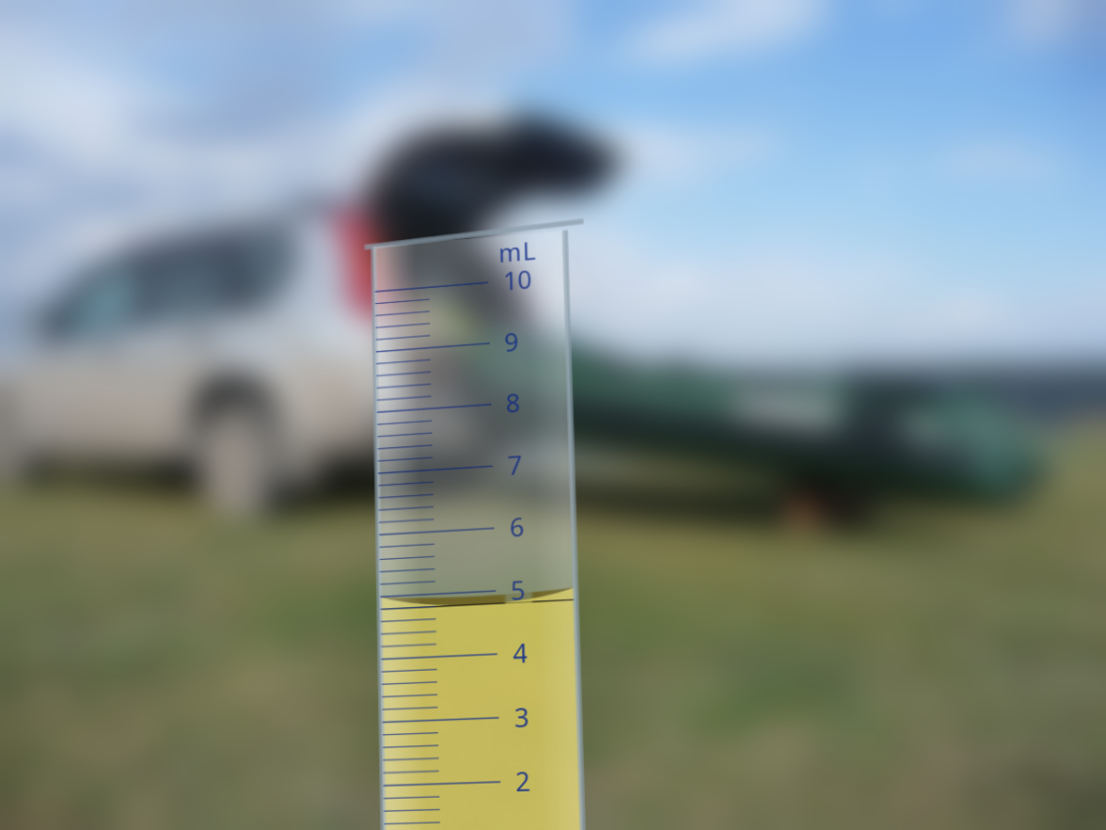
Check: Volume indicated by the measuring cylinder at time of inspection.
4.8 mL
